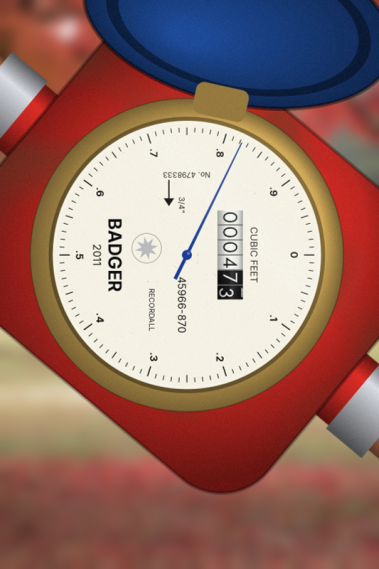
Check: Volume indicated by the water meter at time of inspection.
472.82 ft³
